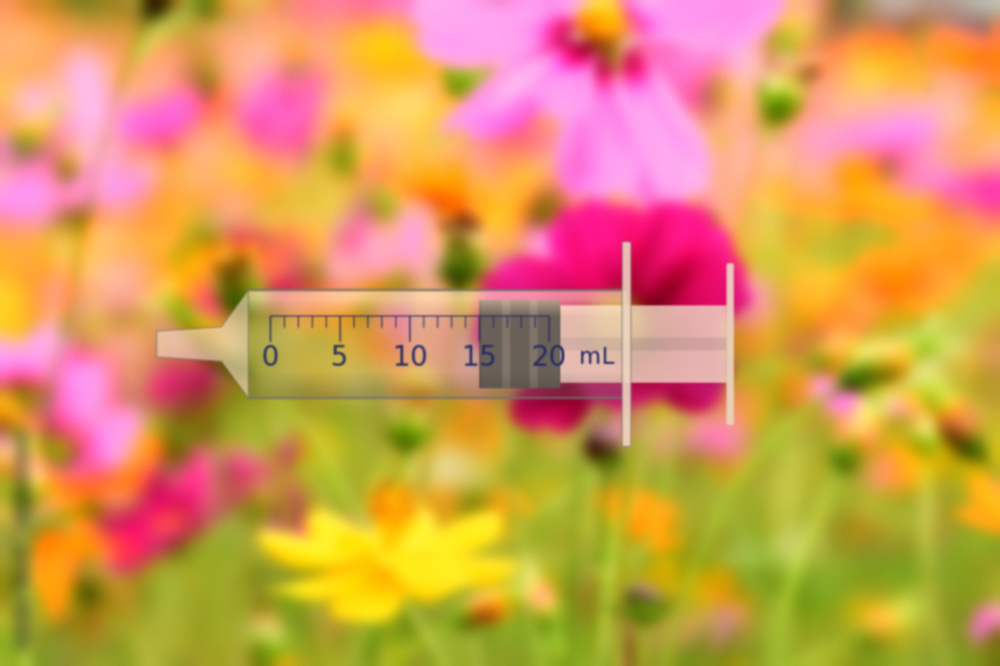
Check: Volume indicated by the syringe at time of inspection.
15 mL
